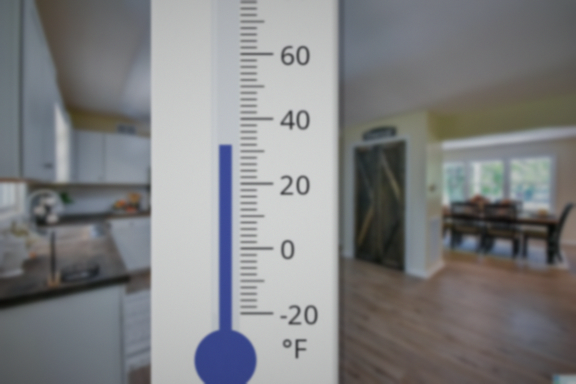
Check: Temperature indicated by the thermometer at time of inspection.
32 °F
